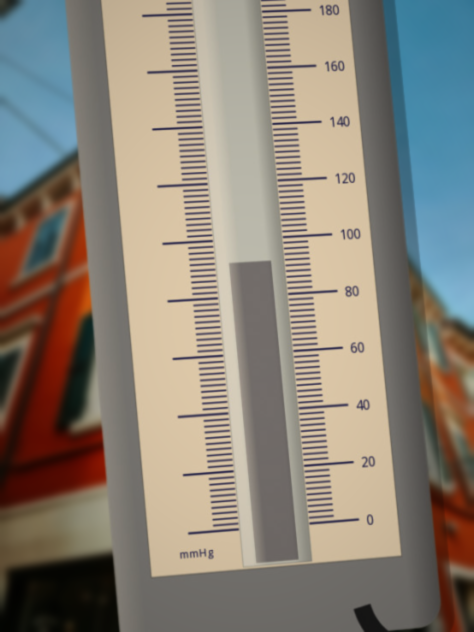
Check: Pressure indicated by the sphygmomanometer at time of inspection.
92 mmHg
